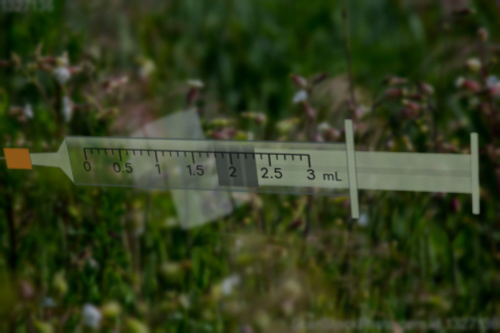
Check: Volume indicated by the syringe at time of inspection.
1.8 mL
